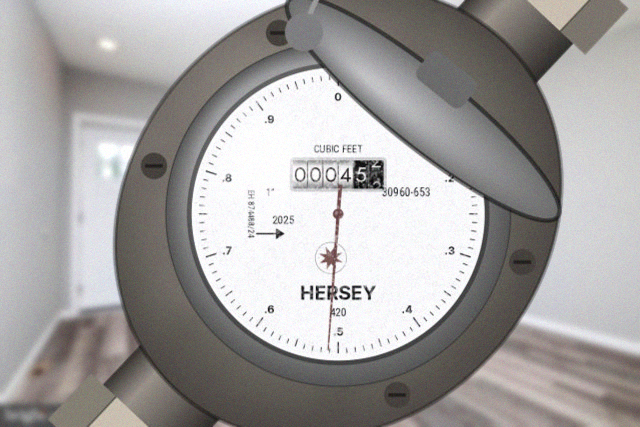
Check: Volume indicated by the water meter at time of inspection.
452.51 ft³
